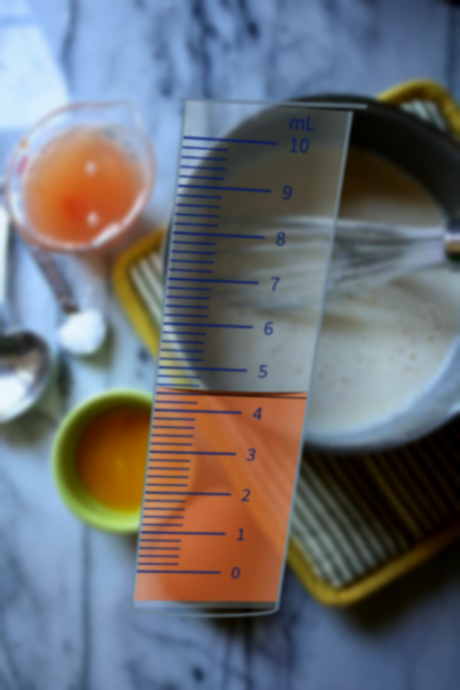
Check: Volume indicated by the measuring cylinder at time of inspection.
4.4 mL
